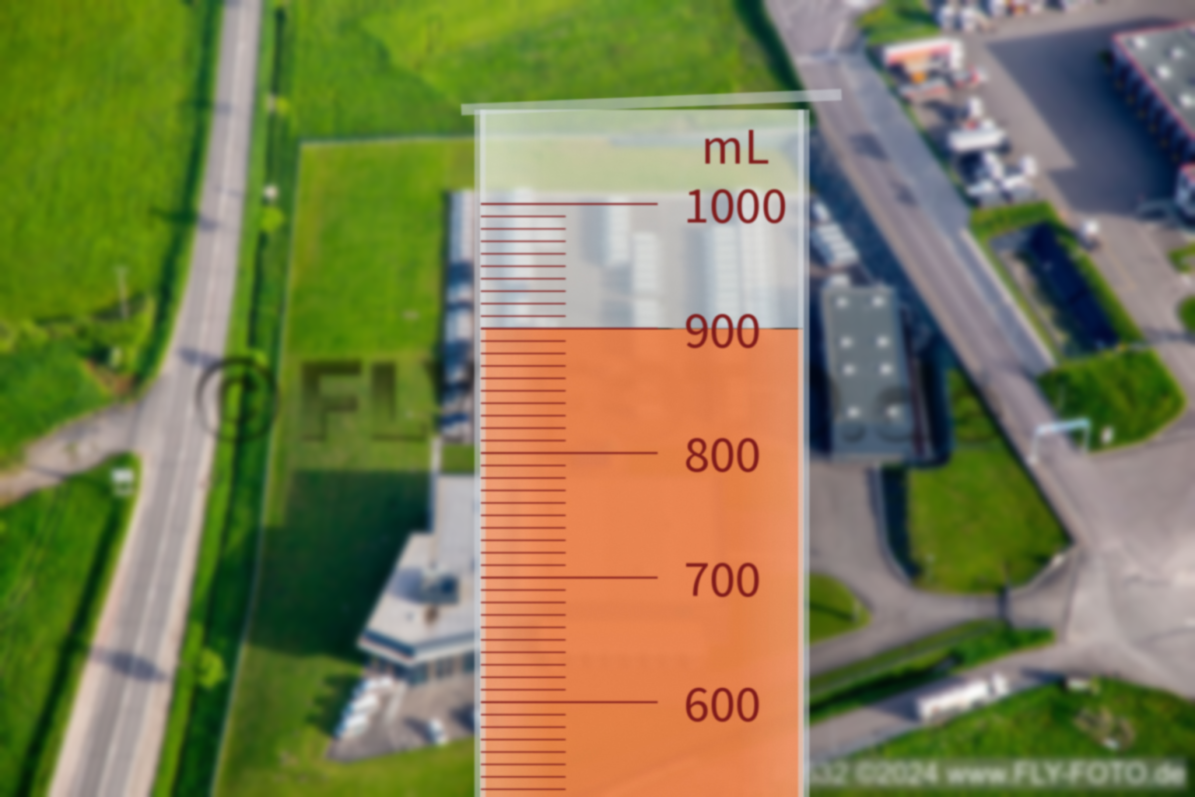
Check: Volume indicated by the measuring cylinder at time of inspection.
900 mL
